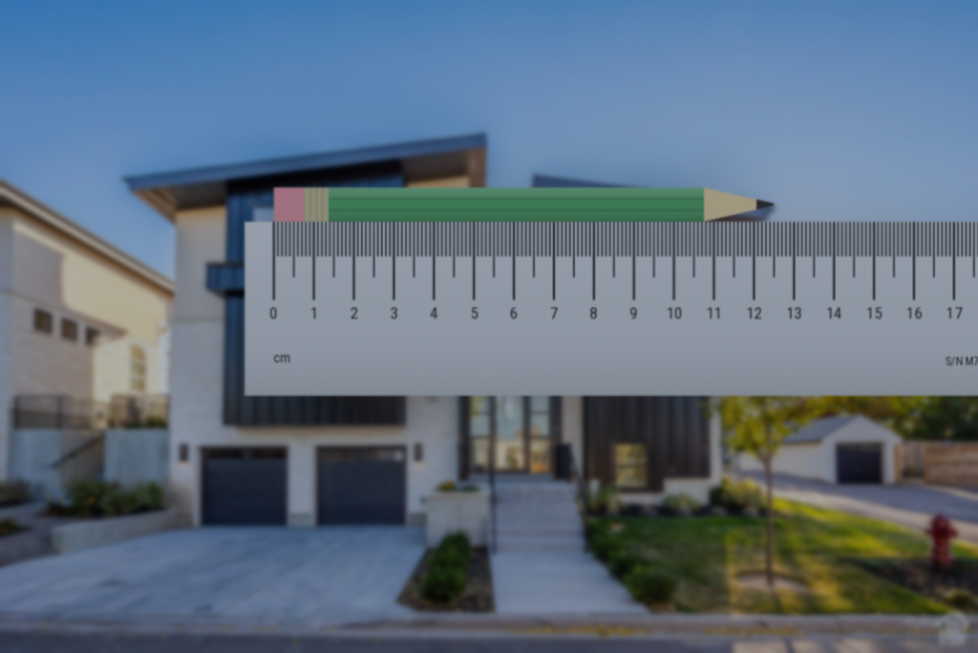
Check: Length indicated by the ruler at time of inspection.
12.5 cm
